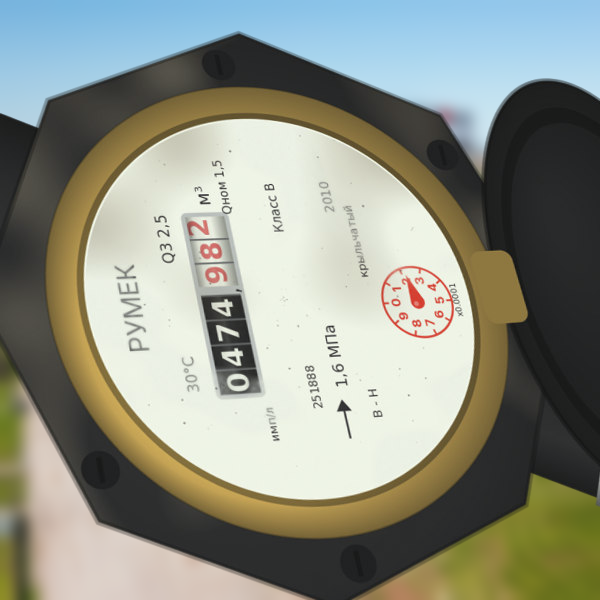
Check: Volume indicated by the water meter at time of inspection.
474.9822 m³
